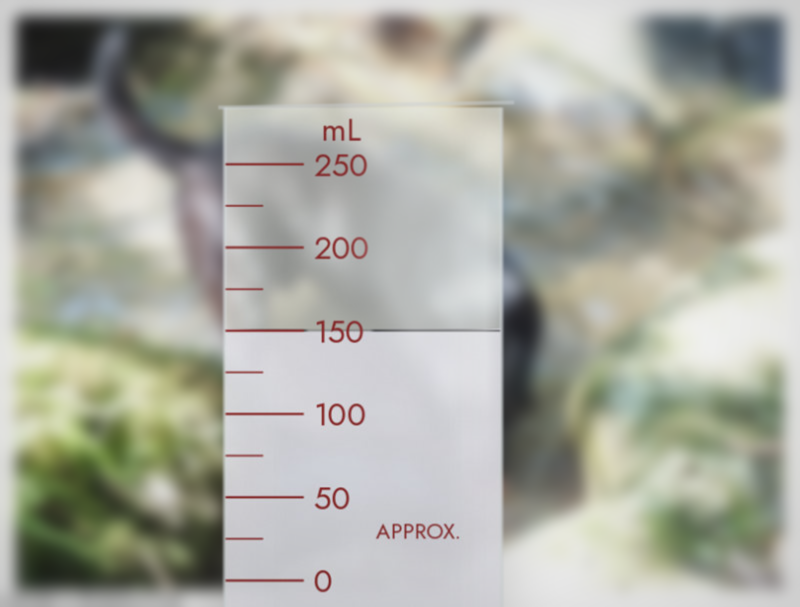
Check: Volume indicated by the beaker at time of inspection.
150 mL
